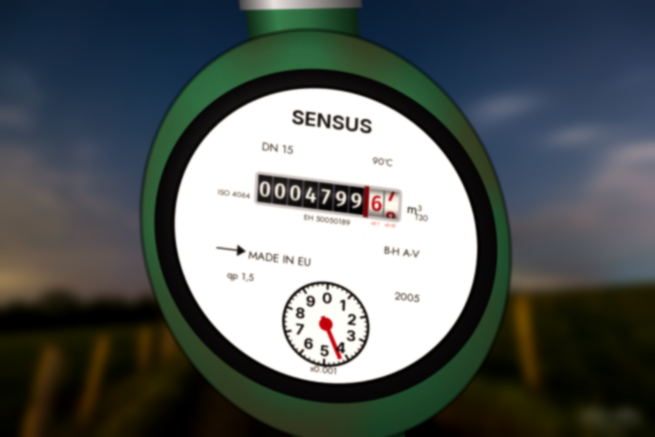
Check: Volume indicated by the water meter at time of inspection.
4799.674 m³
